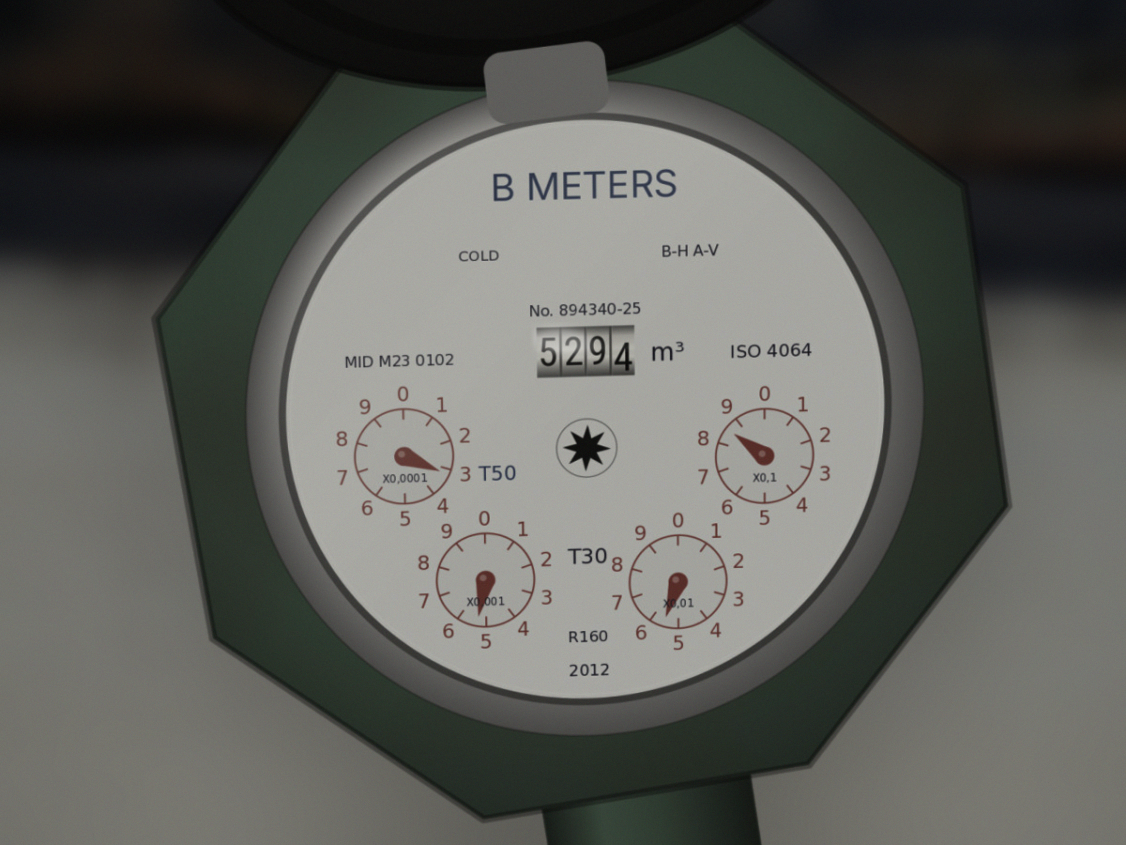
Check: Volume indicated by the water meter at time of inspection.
5293.8553 m³
